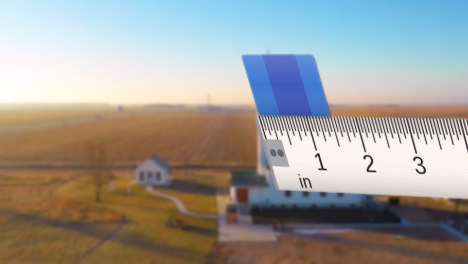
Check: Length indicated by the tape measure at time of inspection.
1.5 in
